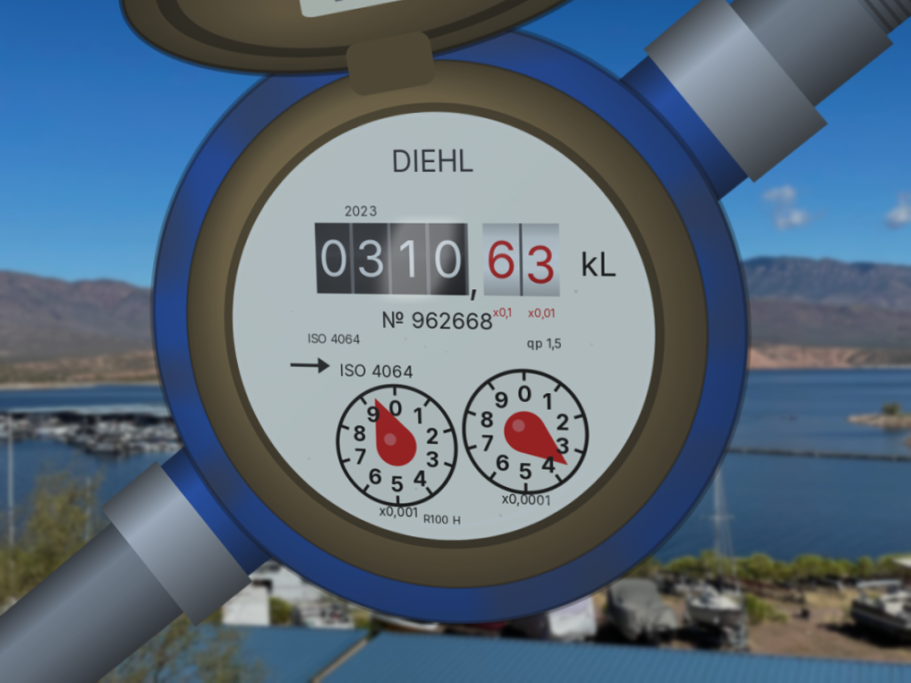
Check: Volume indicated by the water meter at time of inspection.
310.6293 kL
